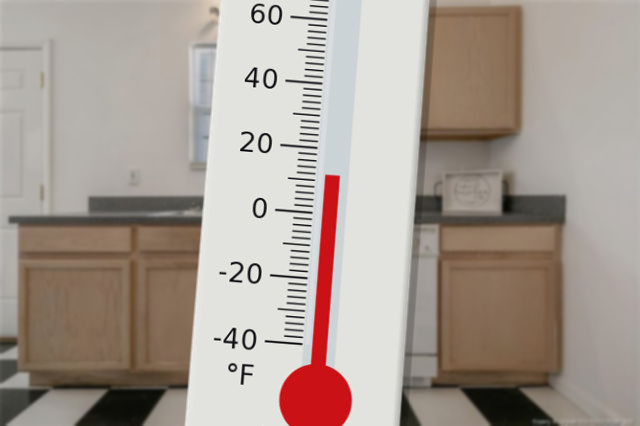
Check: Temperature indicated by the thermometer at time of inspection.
12 °F
